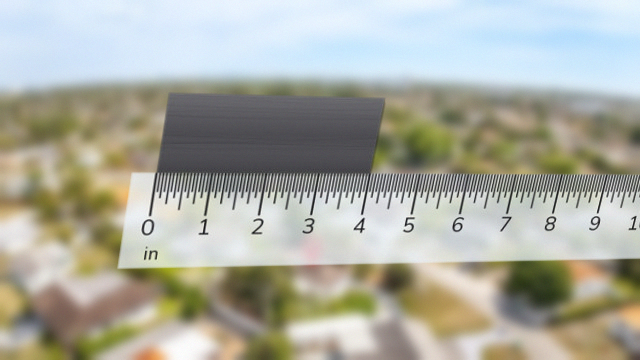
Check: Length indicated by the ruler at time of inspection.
4 in
